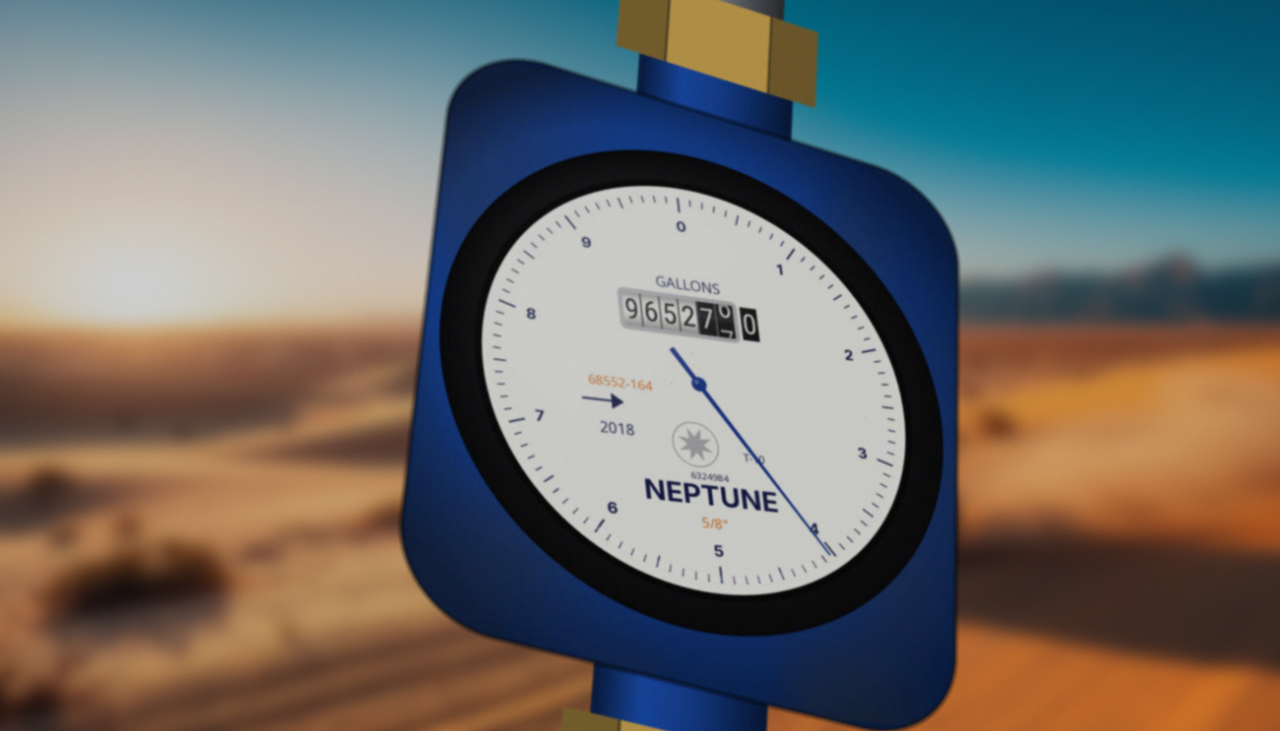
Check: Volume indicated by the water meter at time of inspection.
9652764.0 gal
